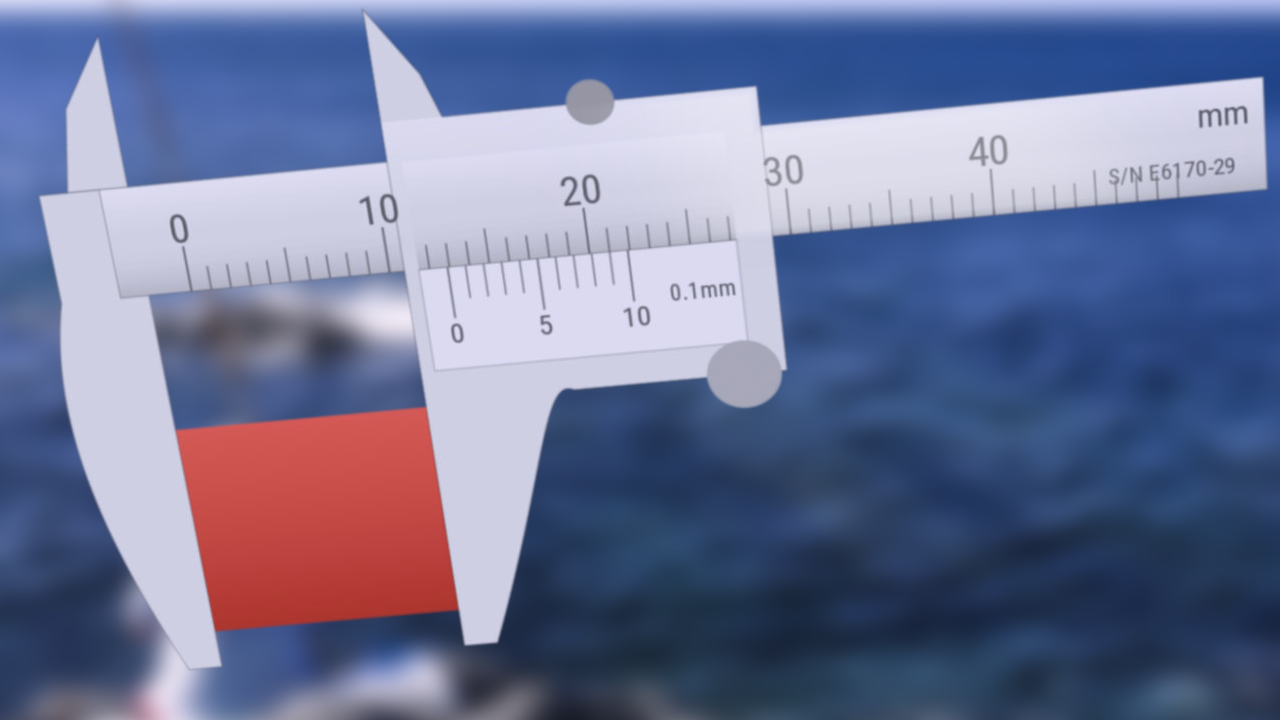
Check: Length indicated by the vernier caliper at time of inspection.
12.9 mm
